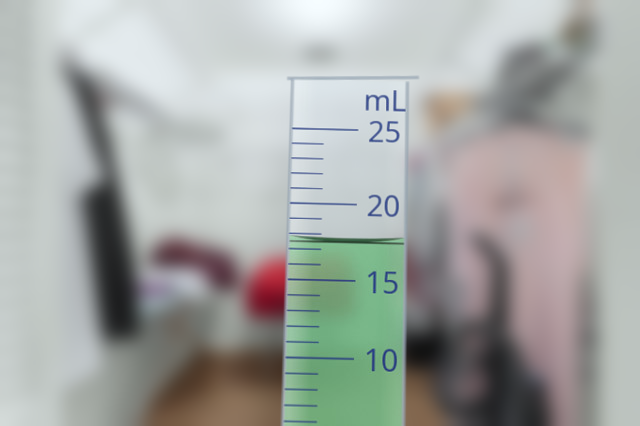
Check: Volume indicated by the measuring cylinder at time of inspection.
17.5 mL
